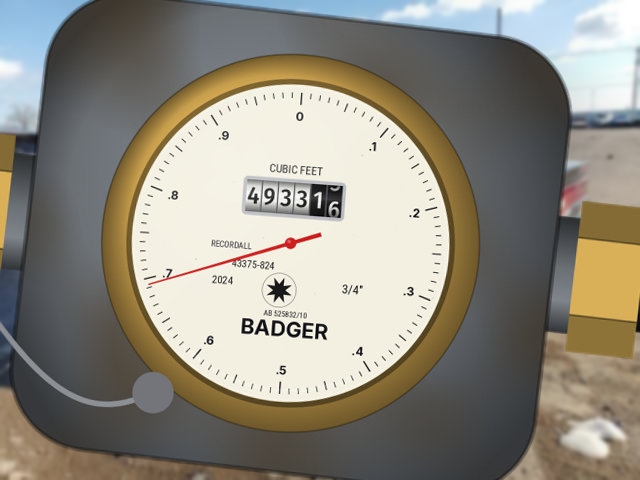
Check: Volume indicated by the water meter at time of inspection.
493315.69 ft³
